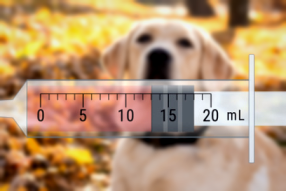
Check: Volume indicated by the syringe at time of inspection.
13 mL
